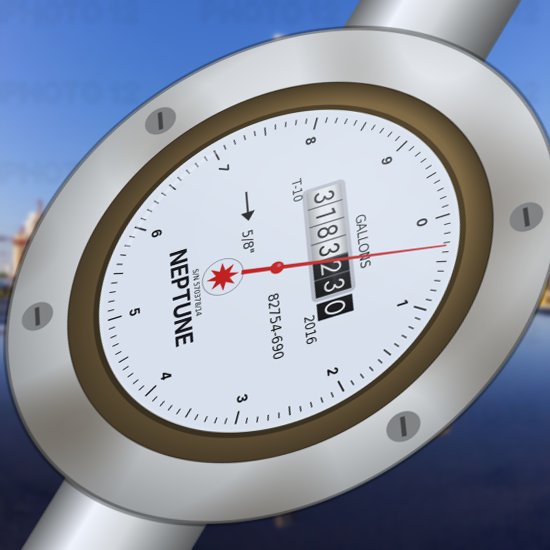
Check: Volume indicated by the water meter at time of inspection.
3183230.3 gal
